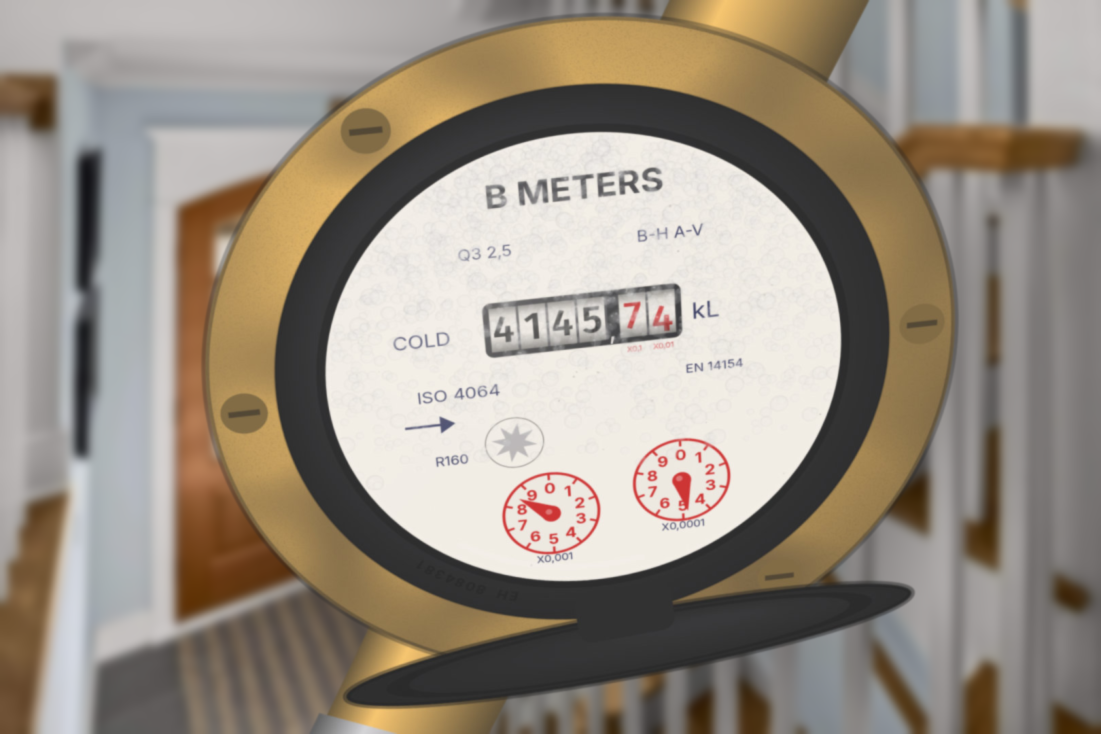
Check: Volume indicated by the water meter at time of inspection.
4145.7384 kL
